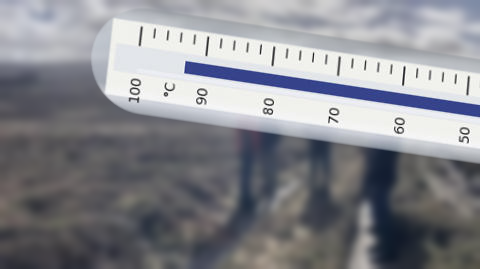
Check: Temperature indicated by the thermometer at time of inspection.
93 °C
